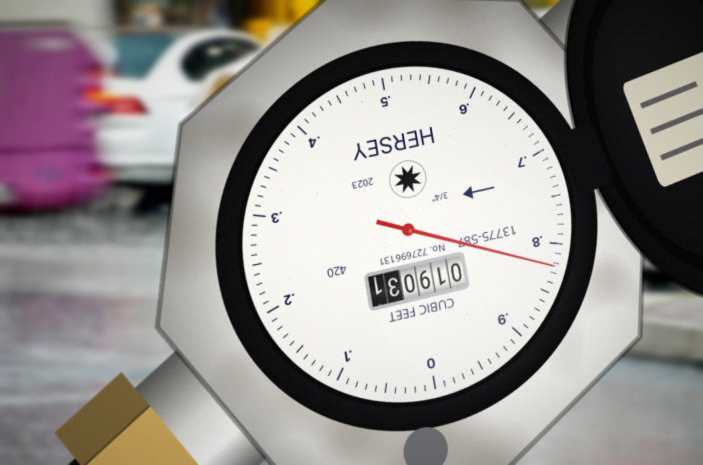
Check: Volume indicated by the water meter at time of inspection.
19030.82 ft³
